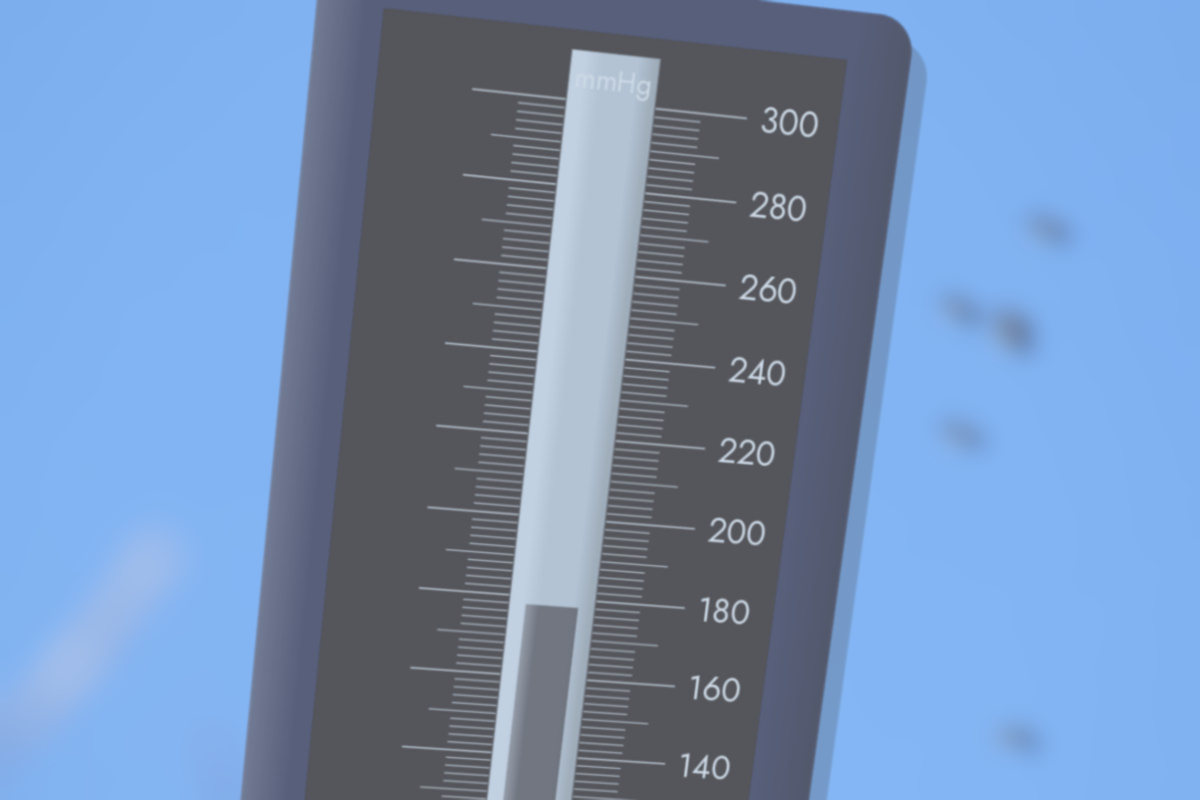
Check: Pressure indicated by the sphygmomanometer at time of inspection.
178 mmHg
